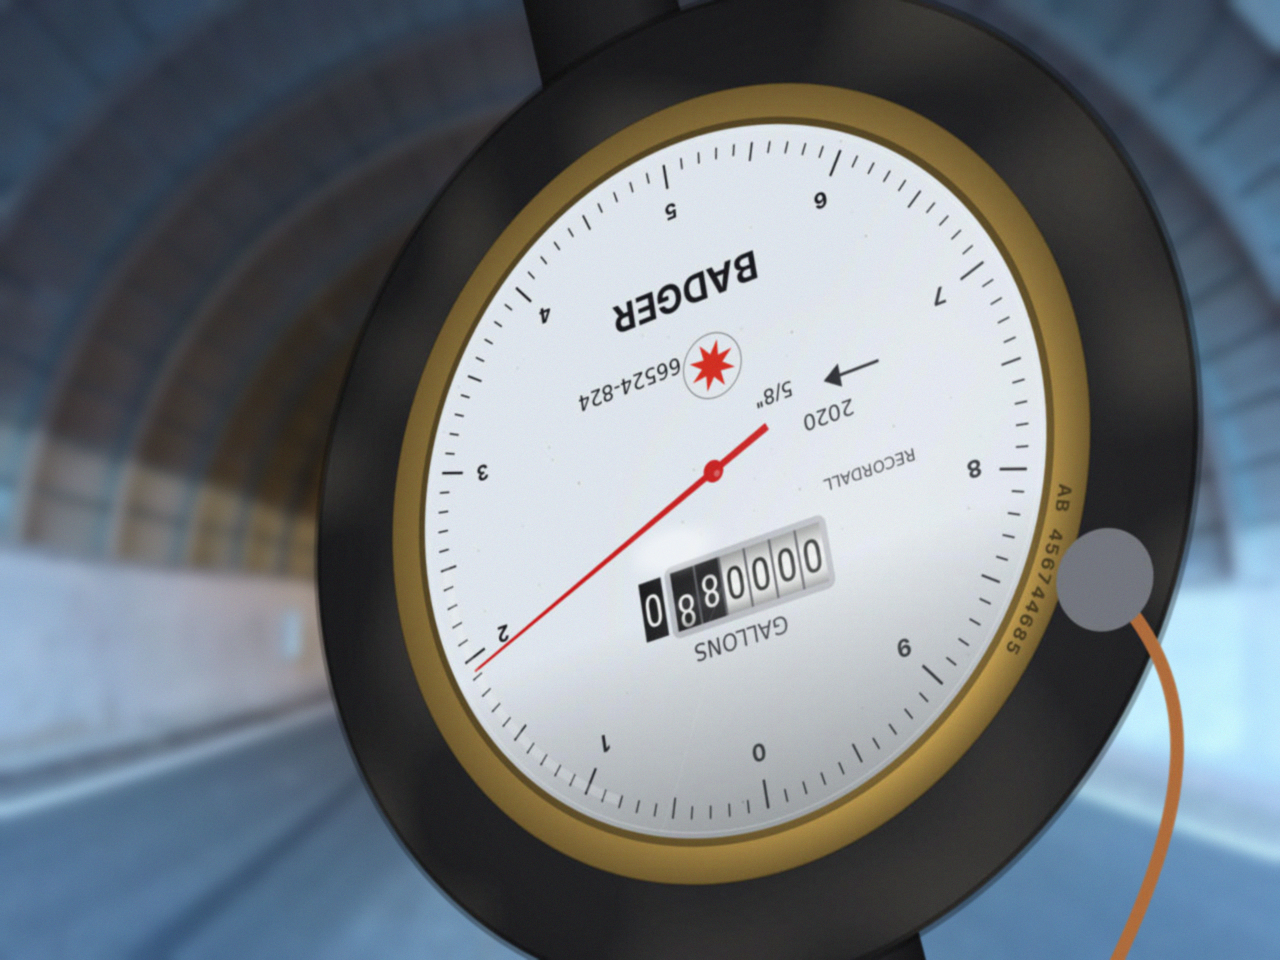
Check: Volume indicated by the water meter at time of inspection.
881.9 gal
